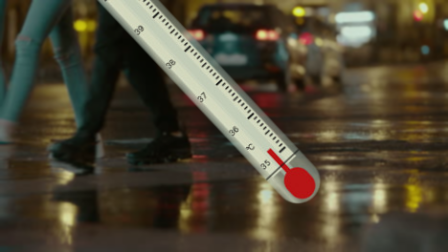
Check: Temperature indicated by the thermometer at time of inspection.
35.2 °C
